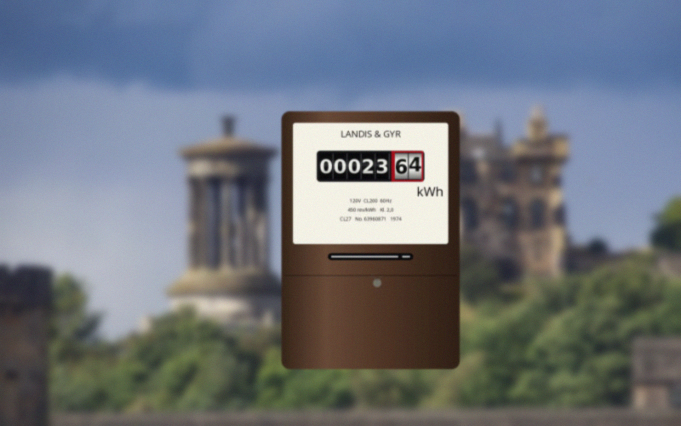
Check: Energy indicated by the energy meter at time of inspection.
23.64 kWh
